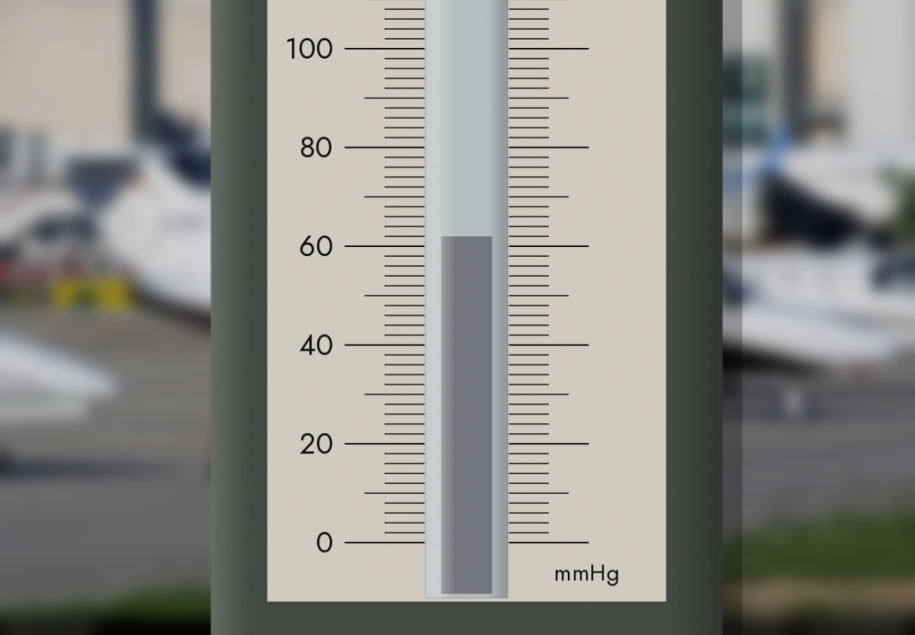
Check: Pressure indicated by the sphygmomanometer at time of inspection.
62 mmHg
